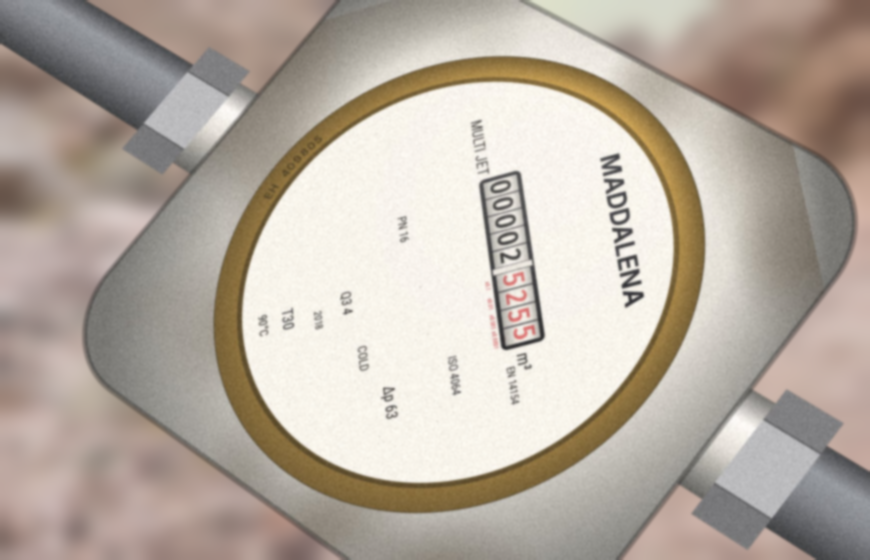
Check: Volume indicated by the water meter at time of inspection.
2.5255 m³
